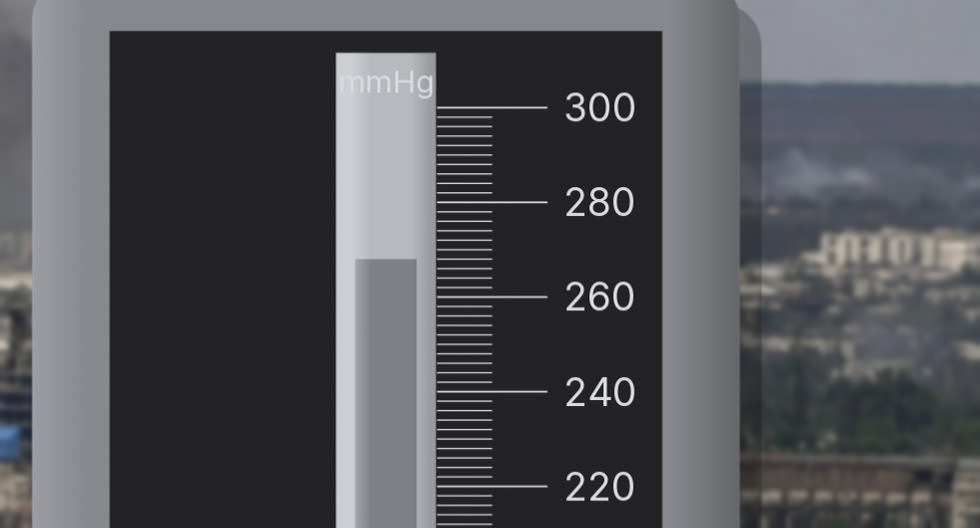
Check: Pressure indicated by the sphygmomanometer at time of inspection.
268 mmHg
